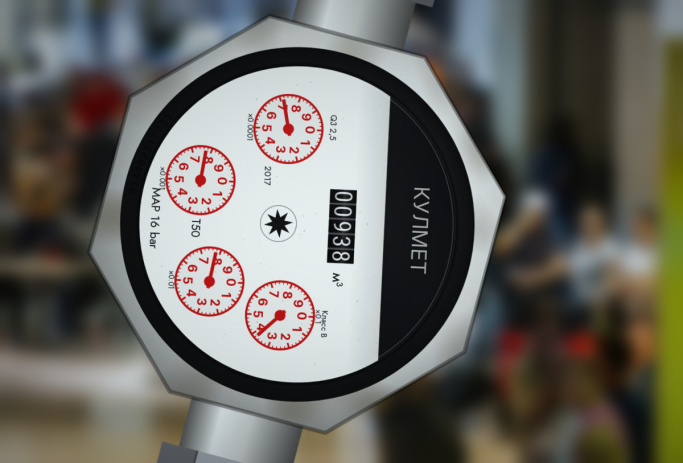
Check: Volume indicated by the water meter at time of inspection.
938.3777 m³
